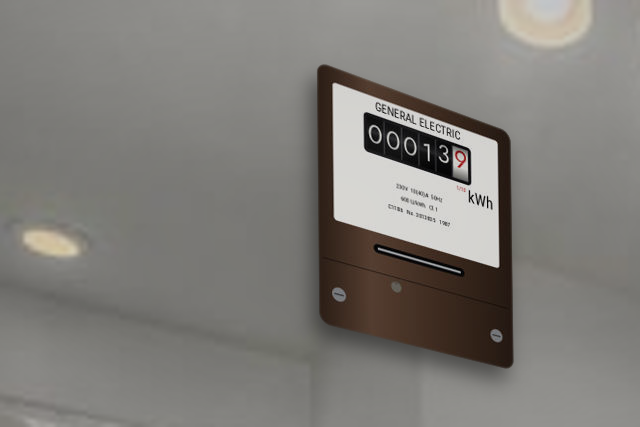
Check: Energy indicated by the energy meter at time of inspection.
13.9 kWh
